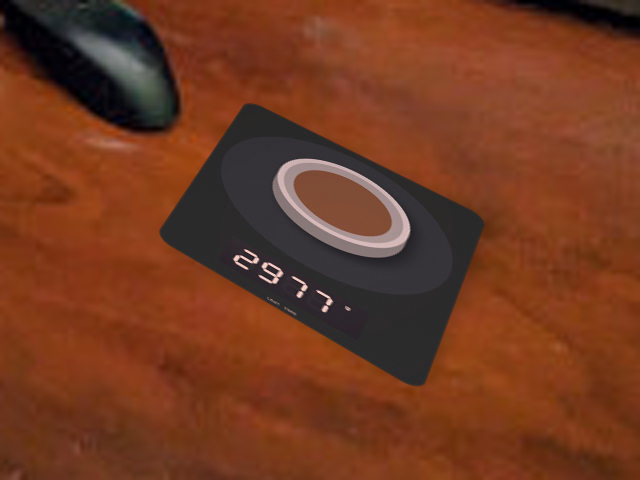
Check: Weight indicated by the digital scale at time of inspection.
2977 g
